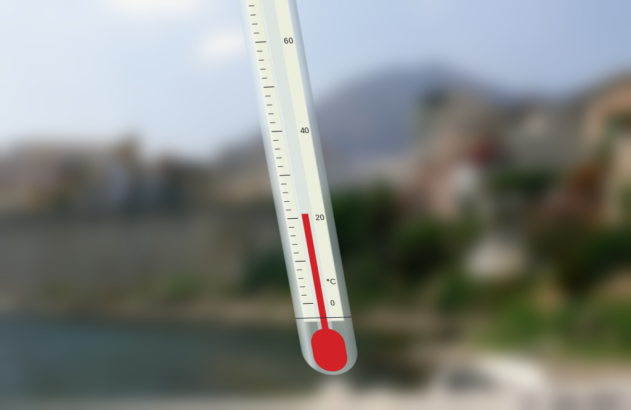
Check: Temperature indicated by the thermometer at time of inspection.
21 °C
